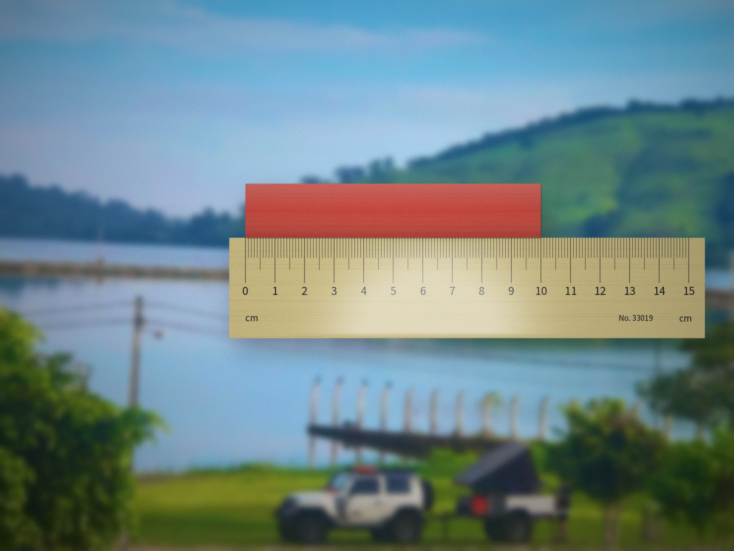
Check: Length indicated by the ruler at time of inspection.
10 cm
